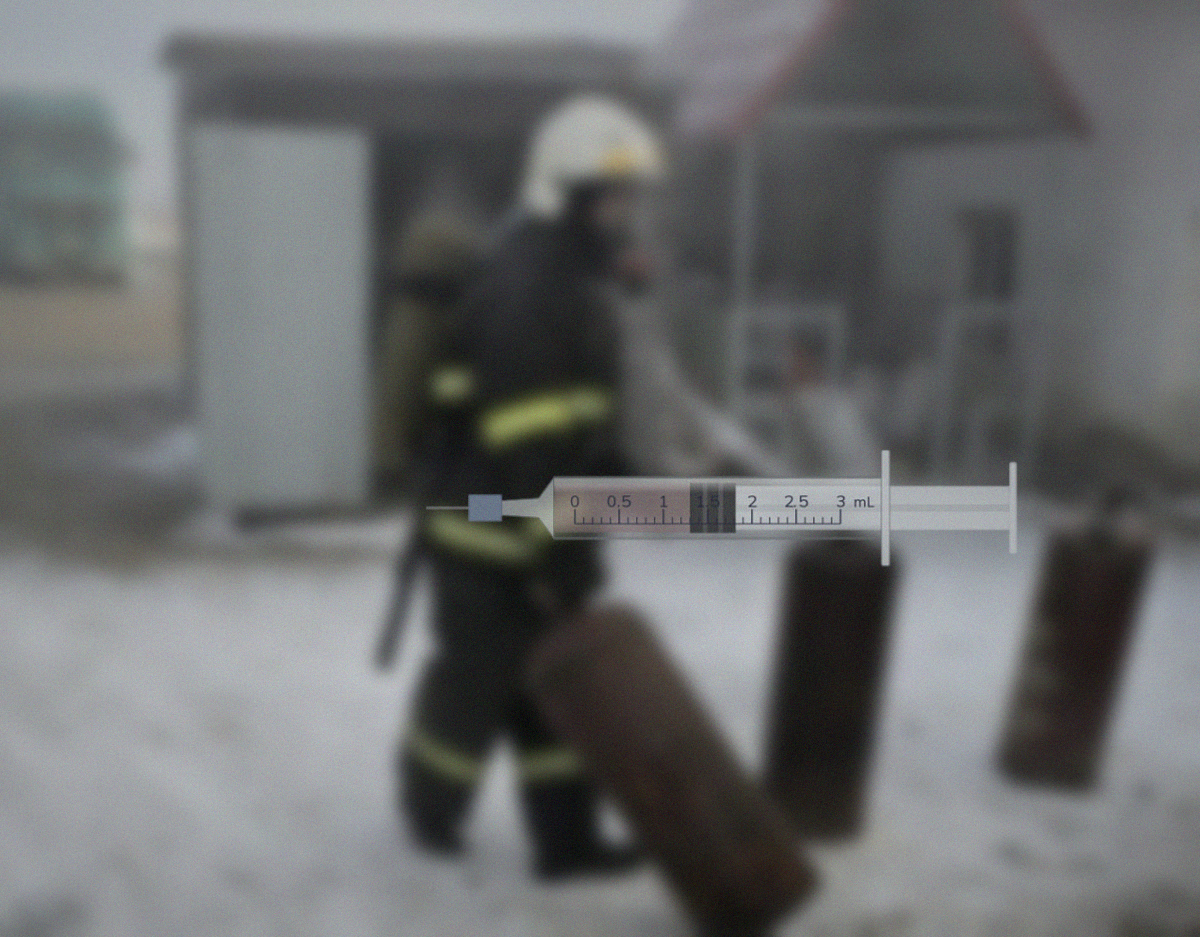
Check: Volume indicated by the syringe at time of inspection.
1.3 mL
